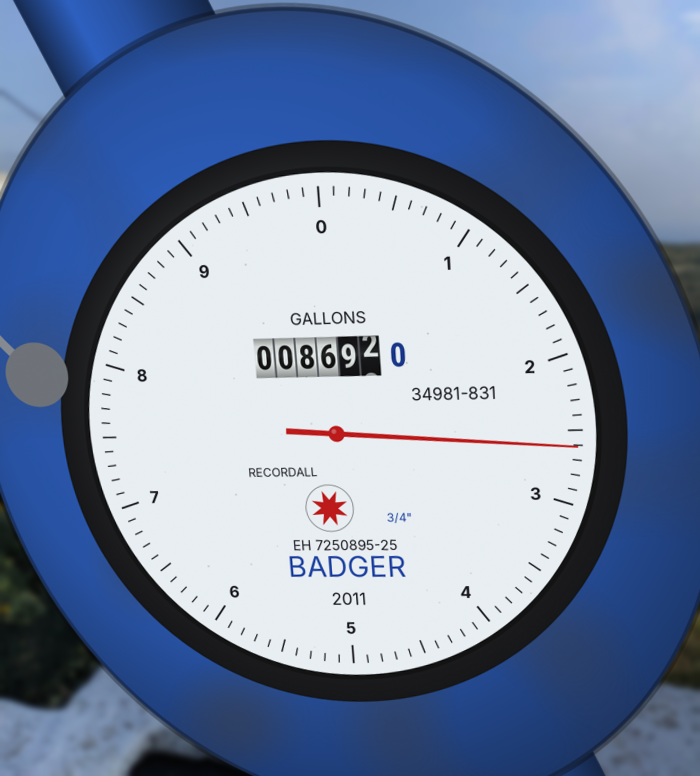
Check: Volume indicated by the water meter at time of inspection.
86922.6 gal
